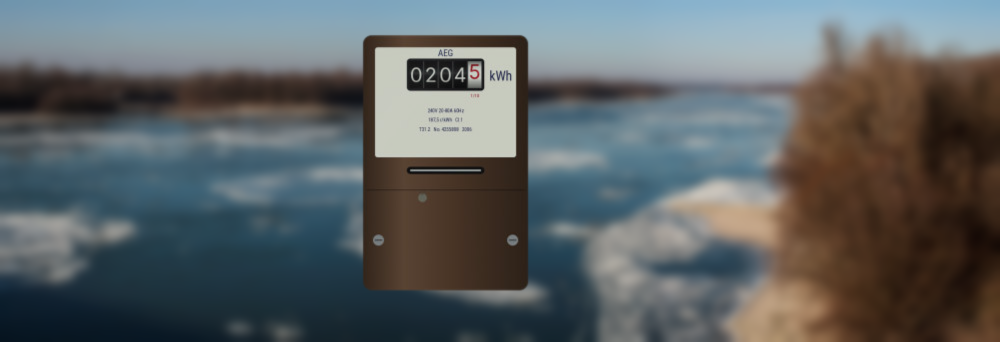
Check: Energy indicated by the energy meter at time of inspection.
204.5 kWh
